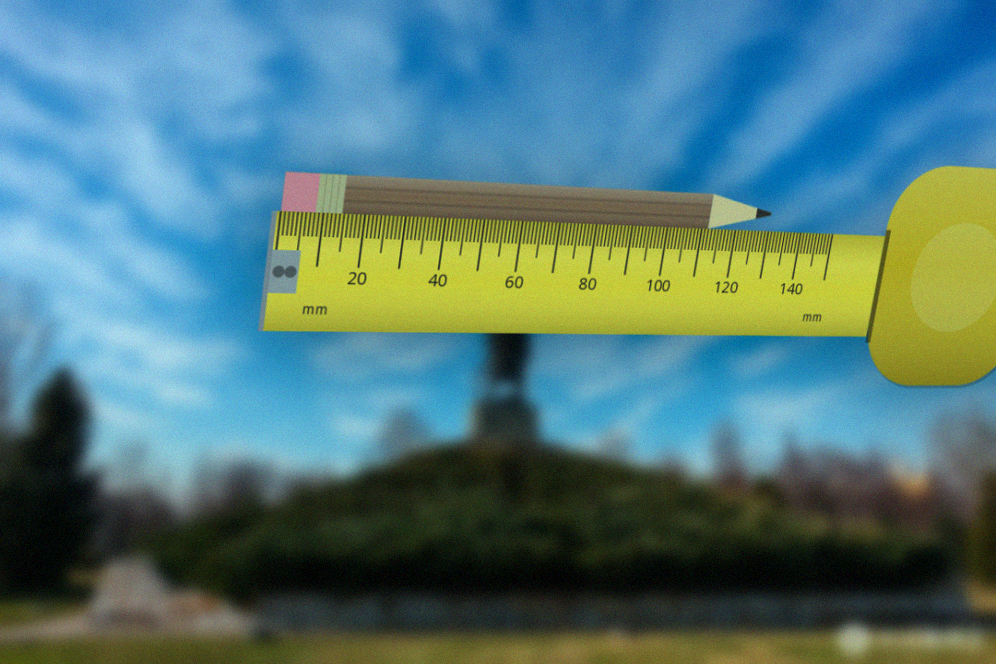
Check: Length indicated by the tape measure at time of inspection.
130 mm
